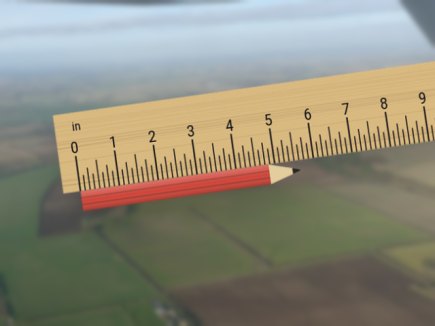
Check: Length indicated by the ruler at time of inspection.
5.625 in
